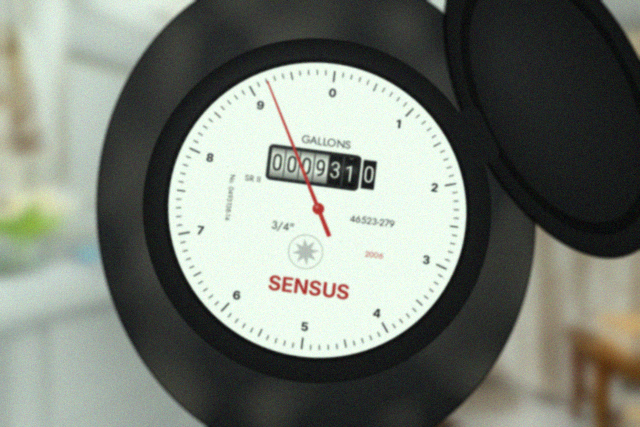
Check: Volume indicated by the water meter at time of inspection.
9309.2 gal
